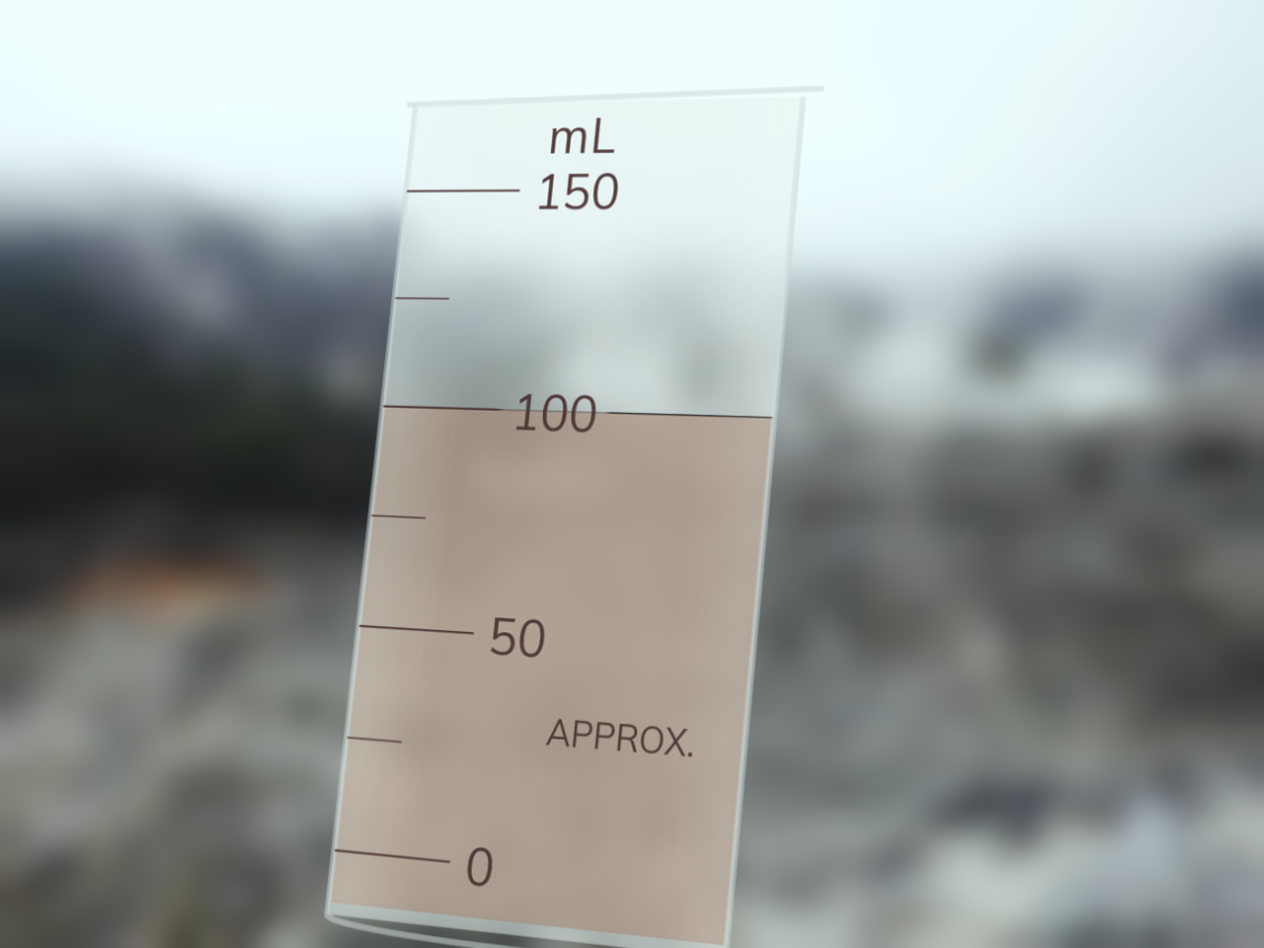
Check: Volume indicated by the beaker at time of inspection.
100 mL
